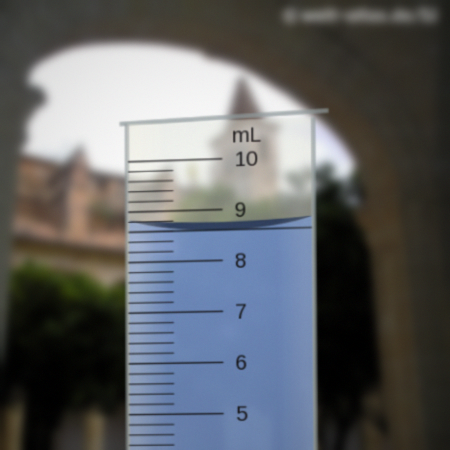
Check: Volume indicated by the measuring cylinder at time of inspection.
8.6 mL
